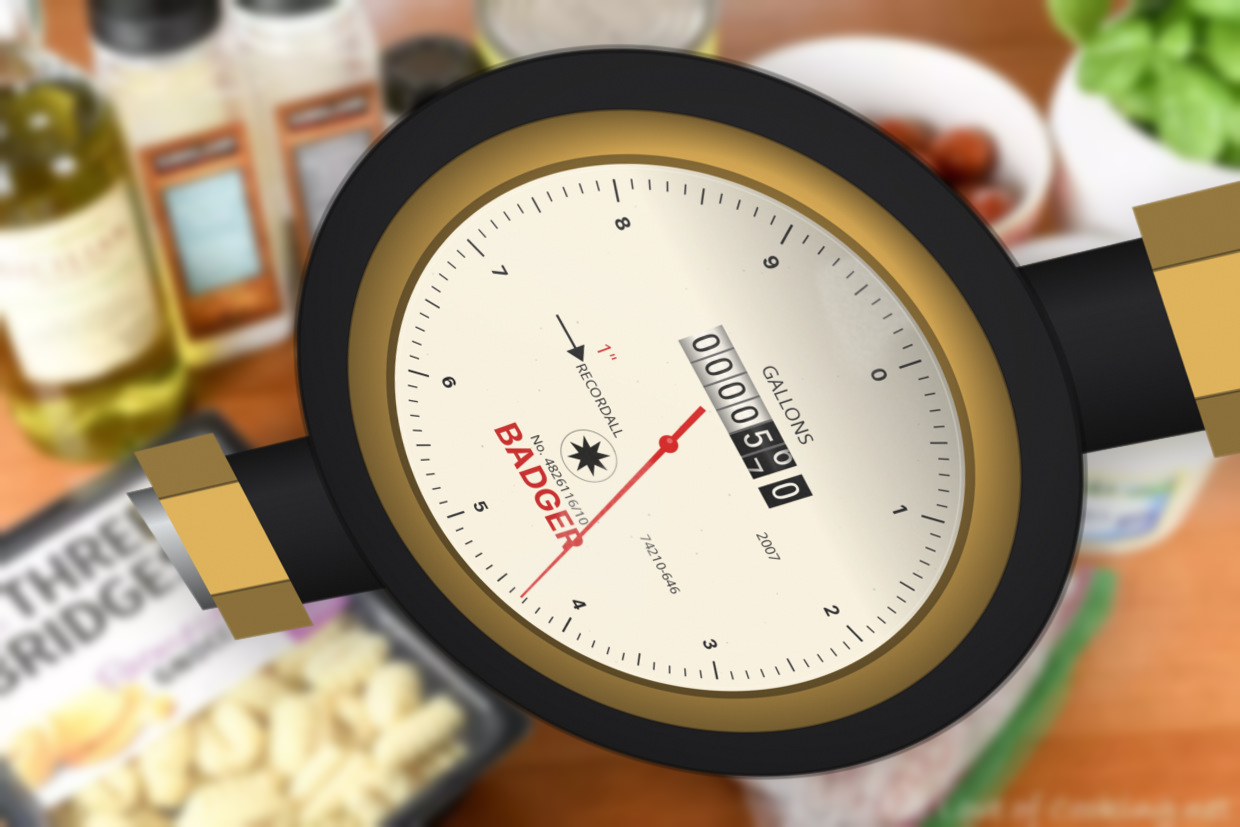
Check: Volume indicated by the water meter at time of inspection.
564.3 gal
